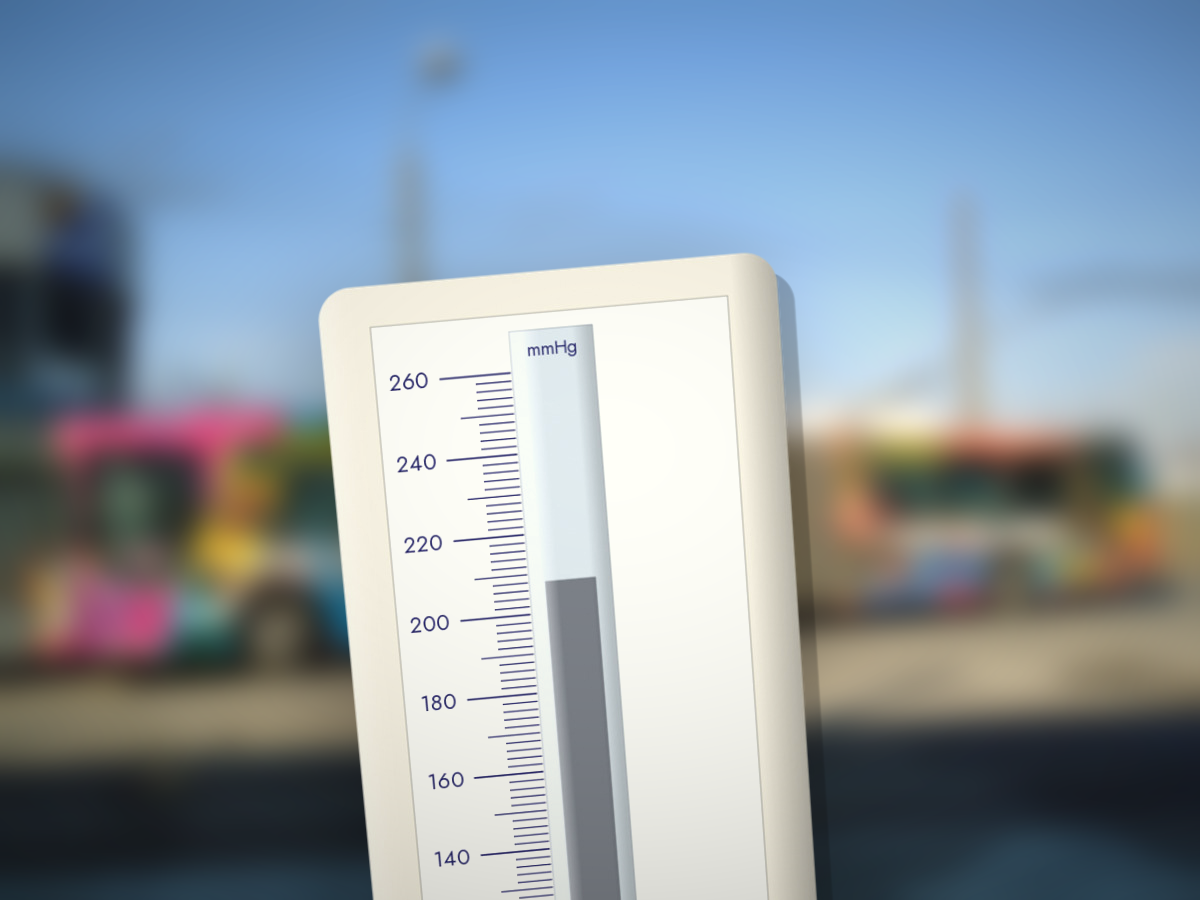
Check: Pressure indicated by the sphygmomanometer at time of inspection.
208 mmHg
